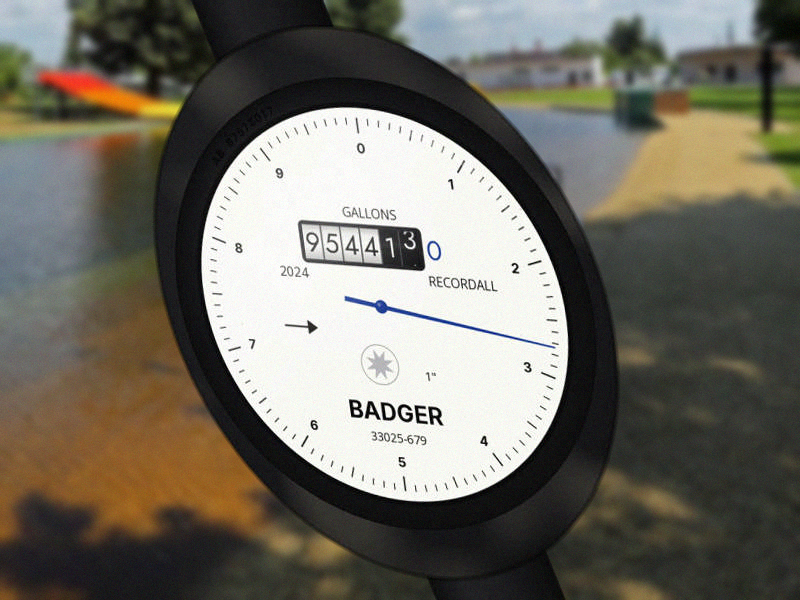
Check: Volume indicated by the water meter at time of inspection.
9544132.7 gal
